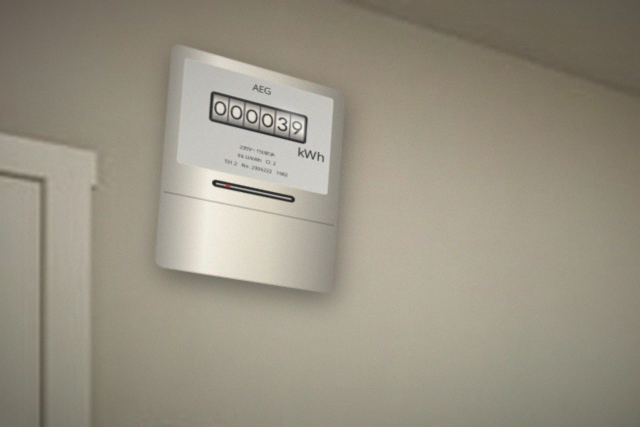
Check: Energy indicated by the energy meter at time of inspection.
39 kWh
